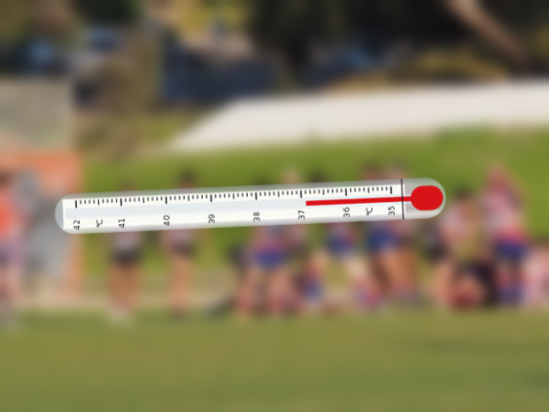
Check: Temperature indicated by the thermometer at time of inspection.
36.9 °C
